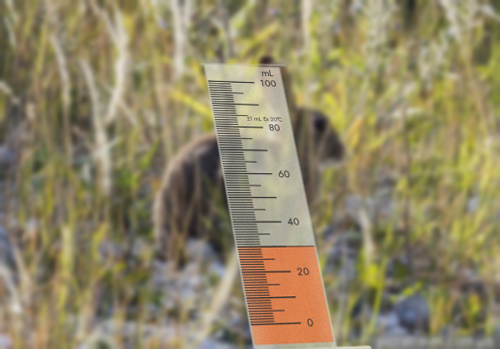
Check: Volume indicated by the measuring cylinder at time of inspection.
30 mL
